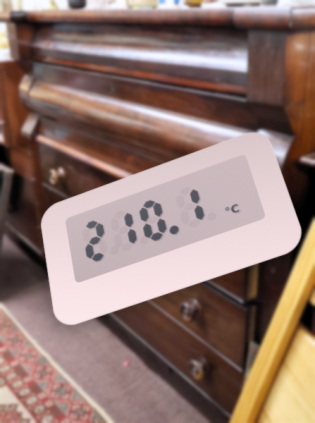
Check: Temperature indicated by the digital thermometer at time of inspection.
210.1 °C
